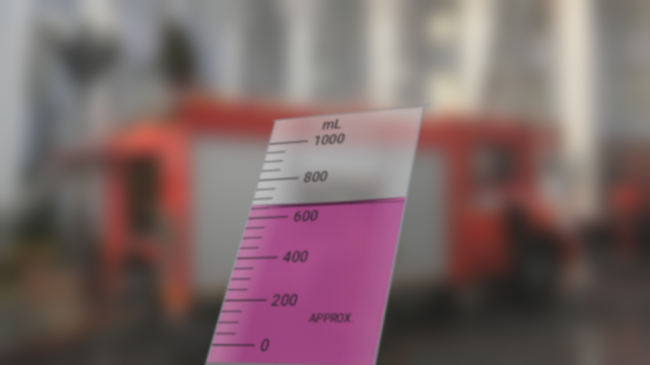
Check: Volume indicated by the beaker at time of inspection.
650 mL
